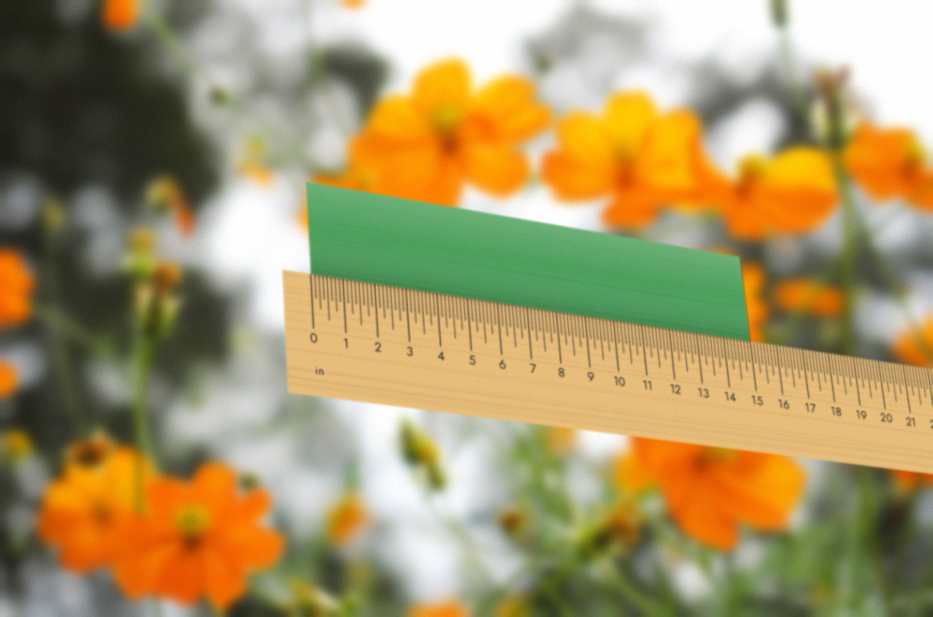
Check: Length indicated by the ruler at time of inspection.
15 in
